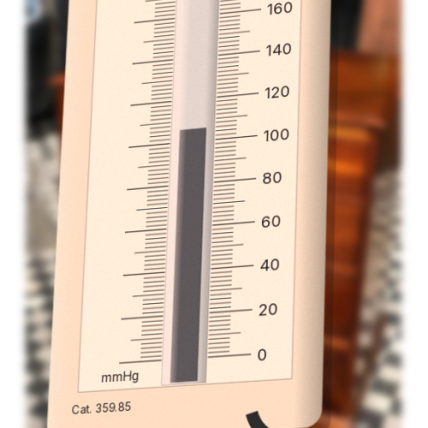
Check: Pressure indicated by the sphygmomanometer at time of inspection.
106 mmHg
